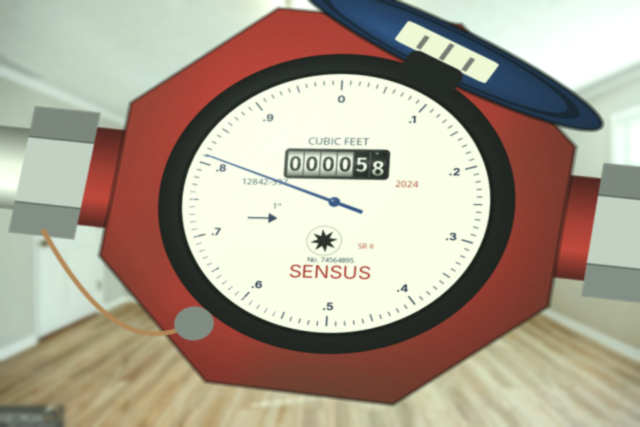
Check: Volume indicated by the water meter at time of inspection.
57.81 ft³
